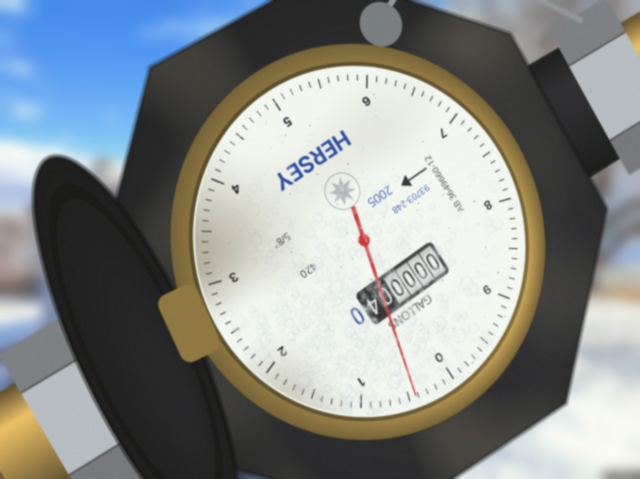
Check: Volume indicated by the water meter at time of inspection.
40.4 gal
